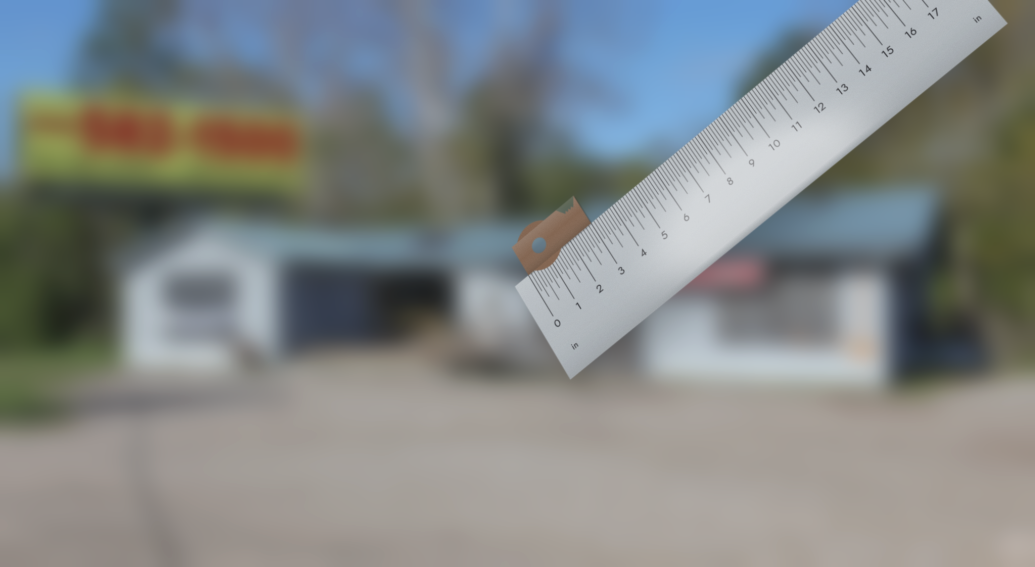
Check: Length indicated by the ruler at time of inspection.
3 in
